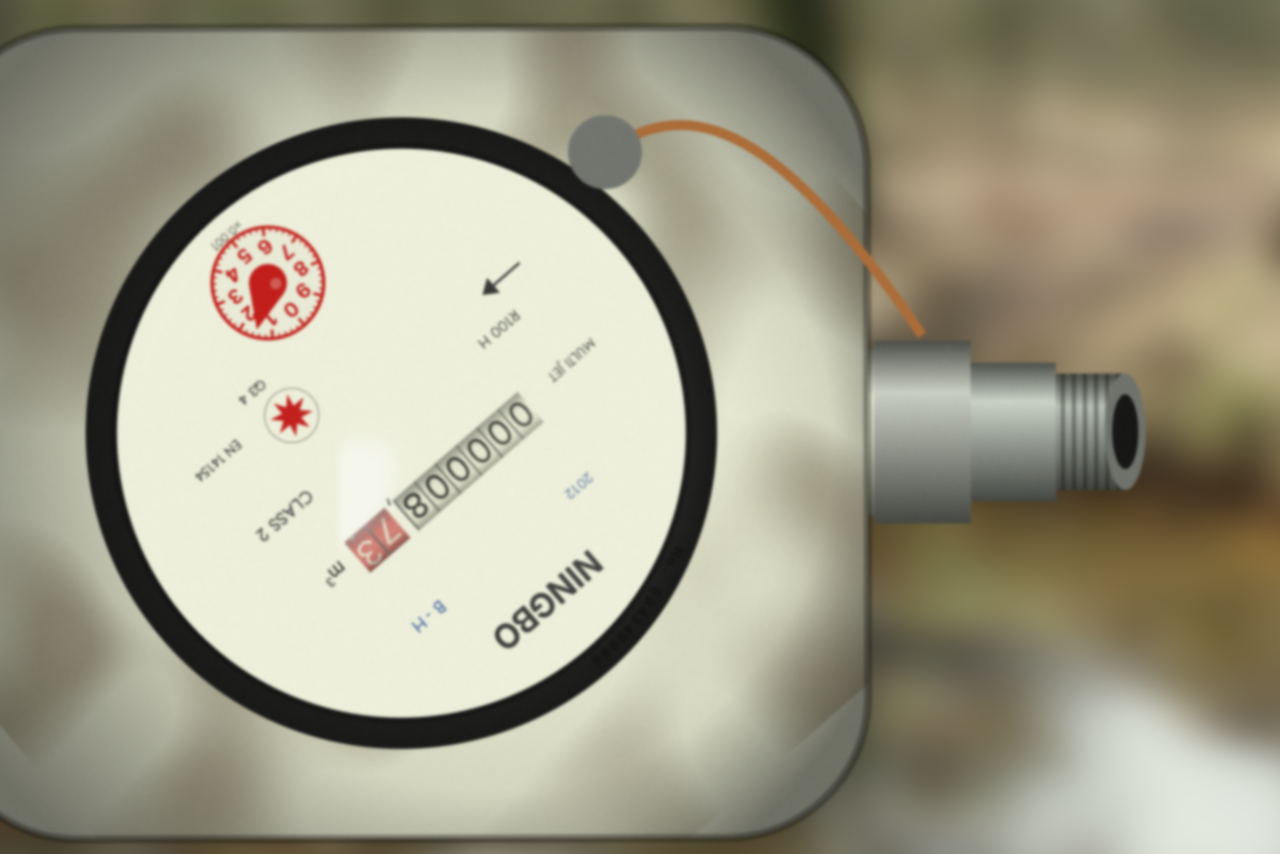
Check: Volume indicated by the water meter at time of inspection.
8.731 m³
